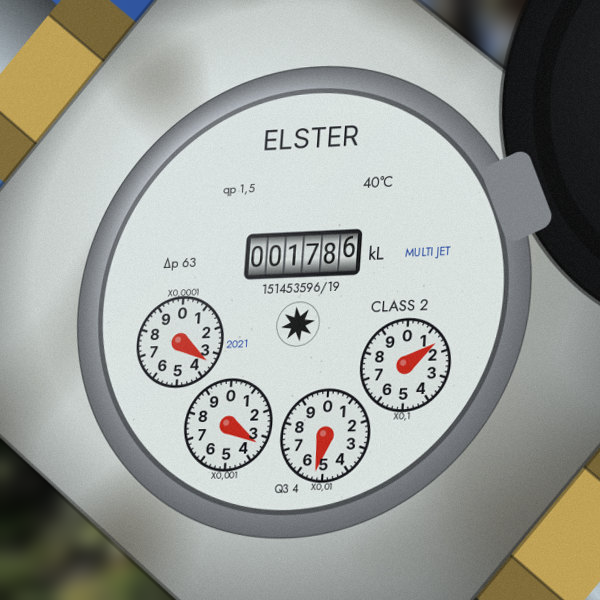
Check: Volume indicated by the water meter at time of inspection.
1786.1533 kL
